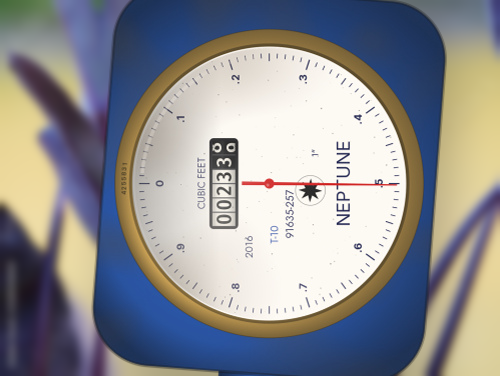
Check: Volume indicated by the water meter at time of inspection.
2338.50 ft³
